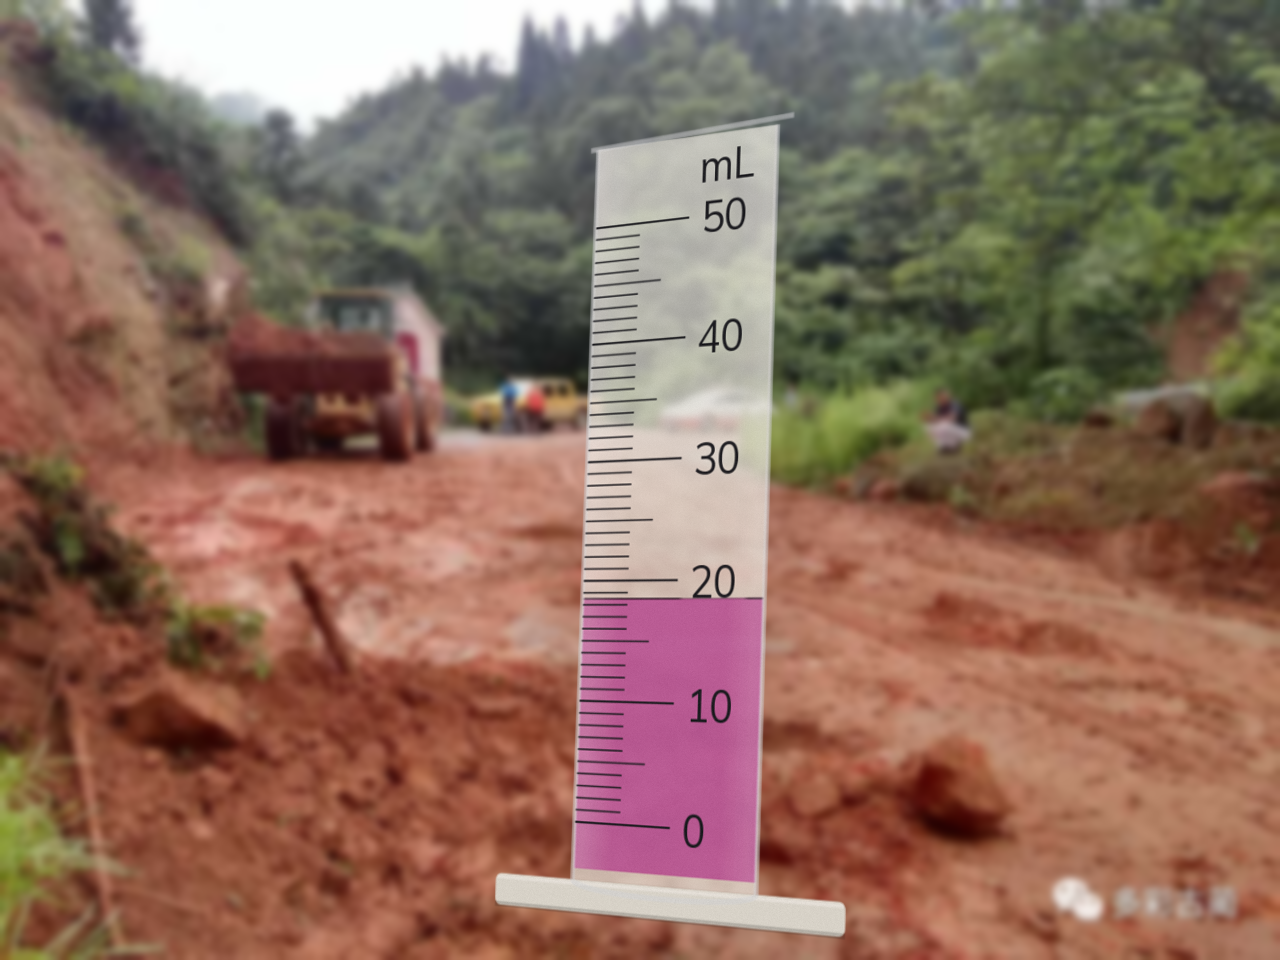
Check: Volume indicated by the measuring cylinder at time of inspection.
18.5 mL
